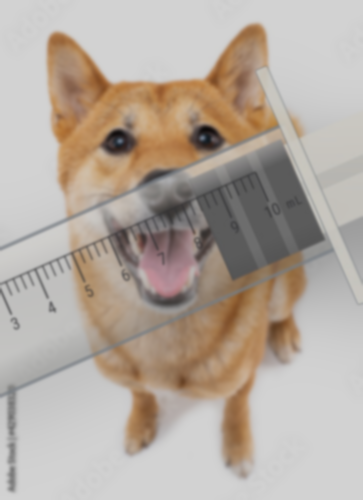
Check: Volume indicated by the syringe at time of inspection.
8.4 mL
